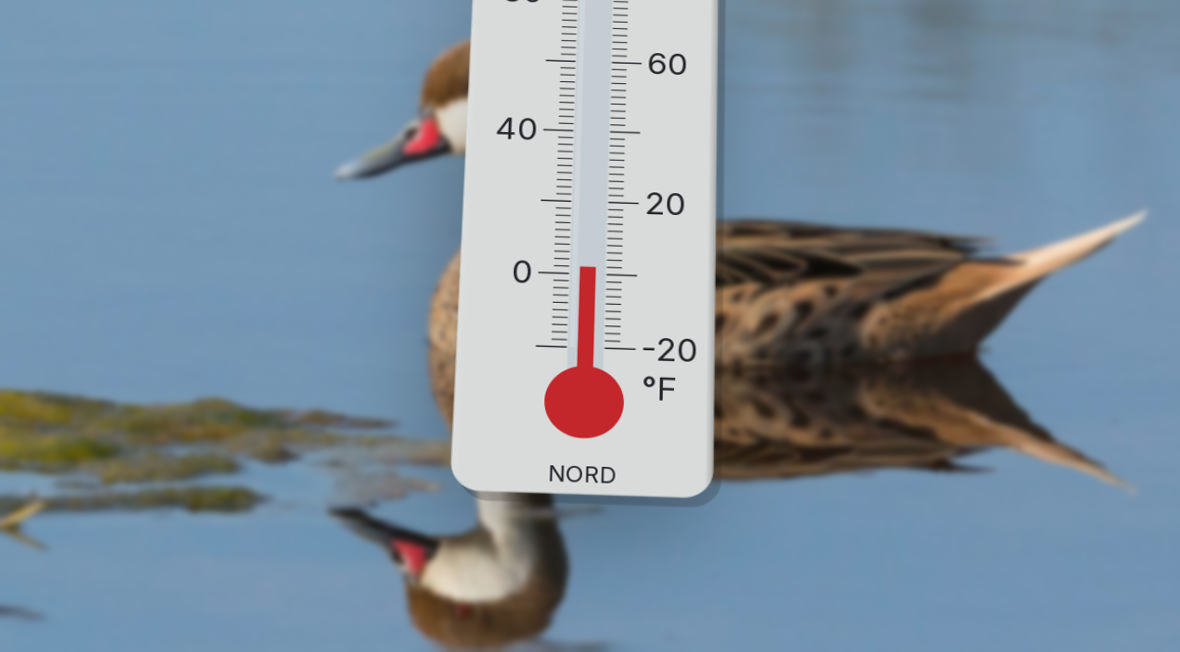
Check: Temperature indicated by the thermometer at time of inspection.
2 °F
